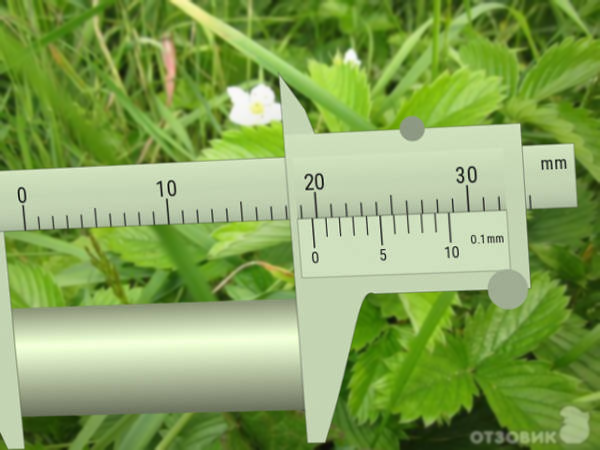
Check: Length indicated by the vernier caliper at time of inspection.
19.7 mm
